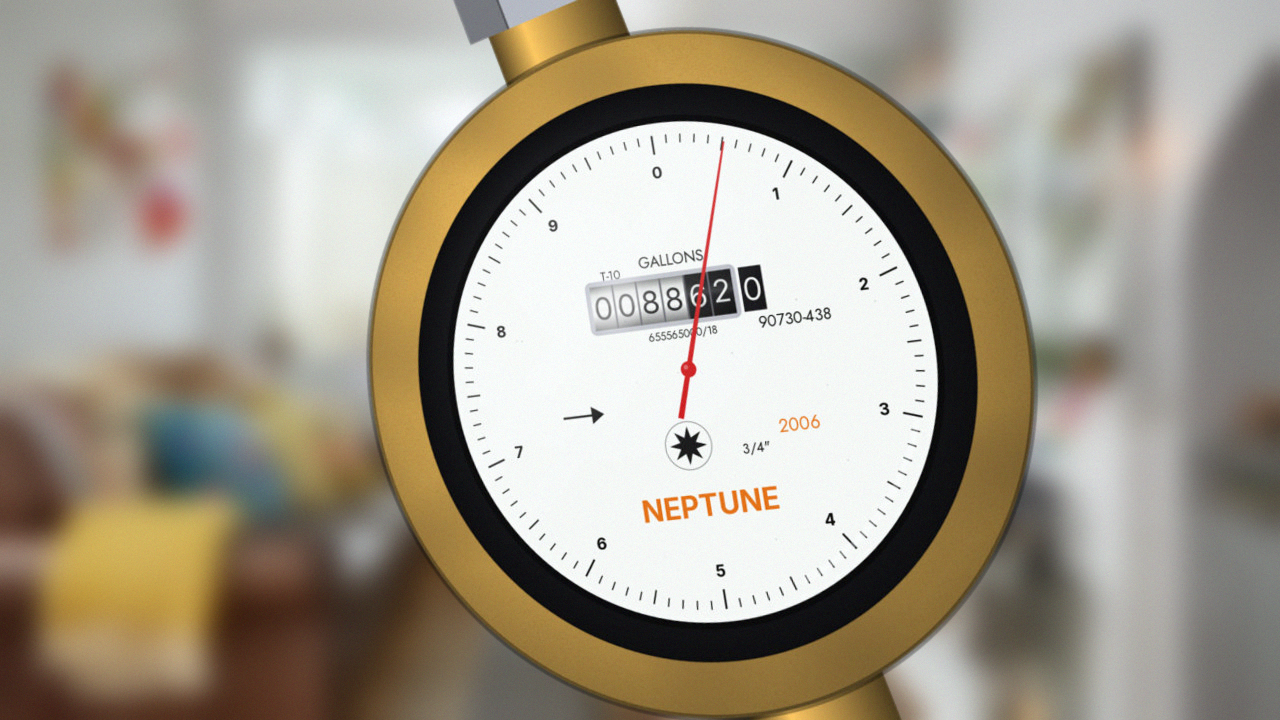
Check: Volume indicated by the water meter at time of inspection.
88620.5 gal
